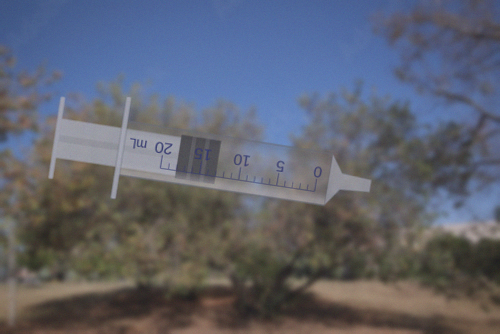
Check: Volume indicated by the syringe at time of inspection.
13 mL
